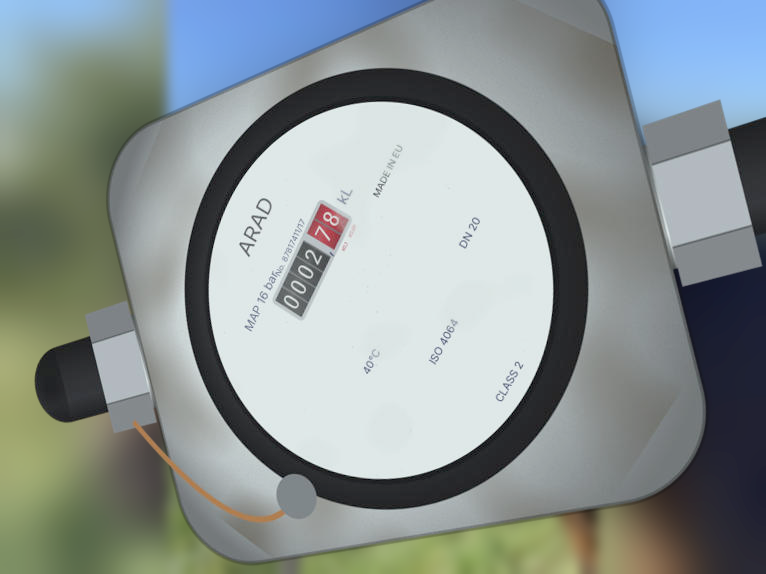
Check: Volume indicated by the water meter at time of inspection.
2.78 kL
